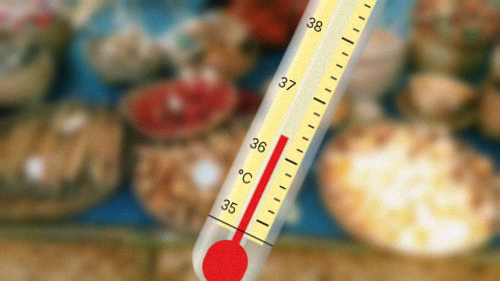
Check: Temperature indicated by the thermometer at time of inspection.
36.3 °C
